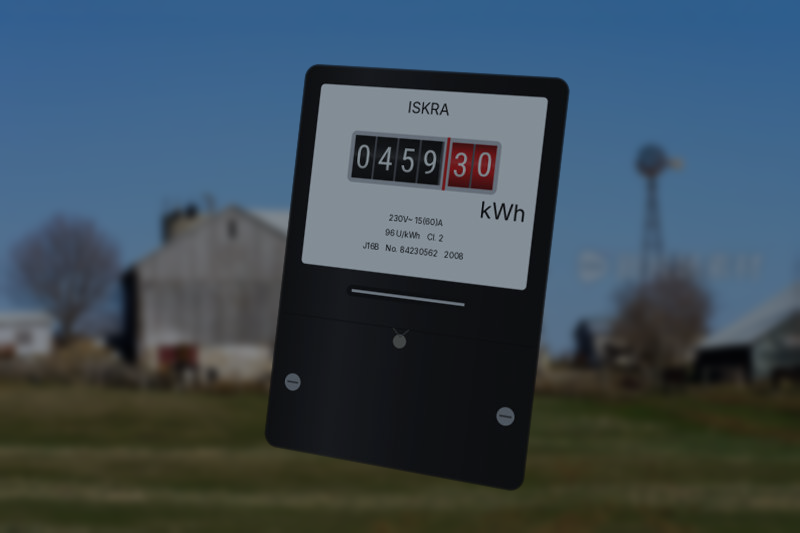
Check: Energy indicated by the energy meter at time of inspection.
459.30 kWh
